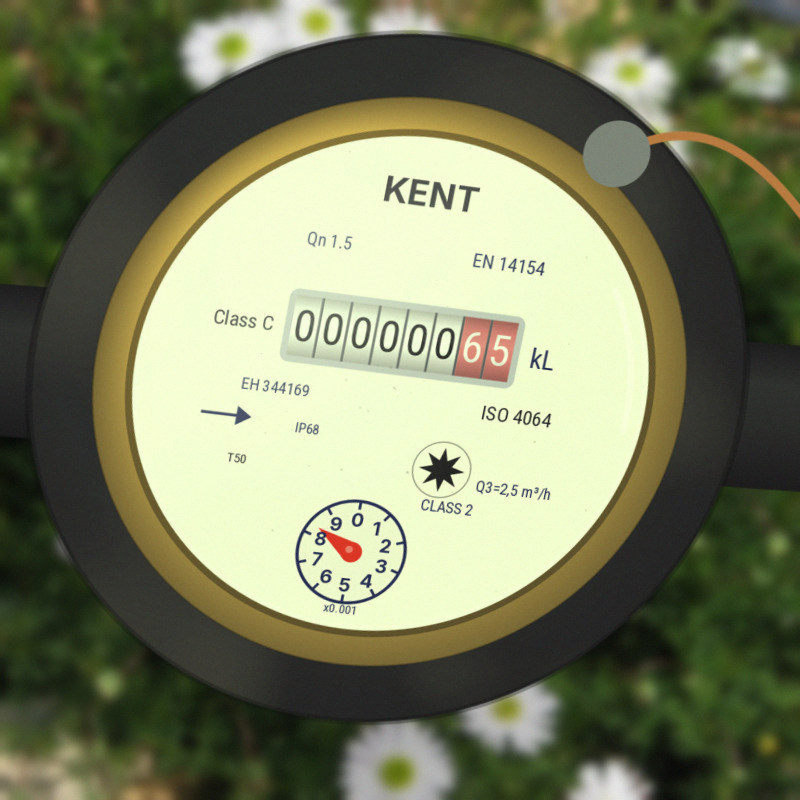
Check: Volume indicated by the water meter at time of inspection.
0.658 kL
